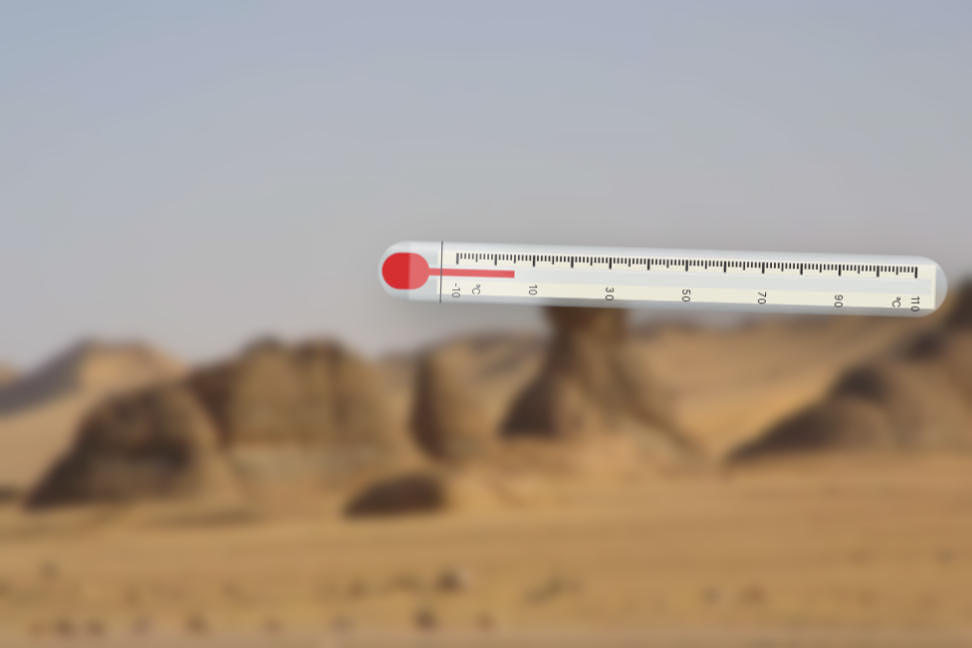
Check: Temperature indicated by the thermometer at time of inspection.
5 °C
